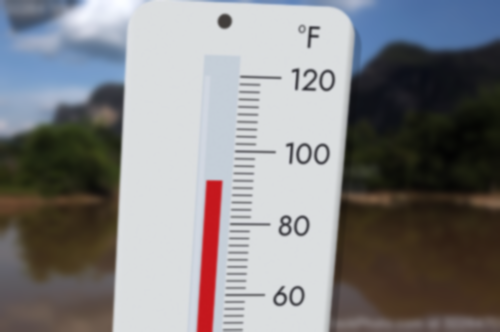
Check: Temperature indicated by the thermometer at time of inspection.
92 °F
